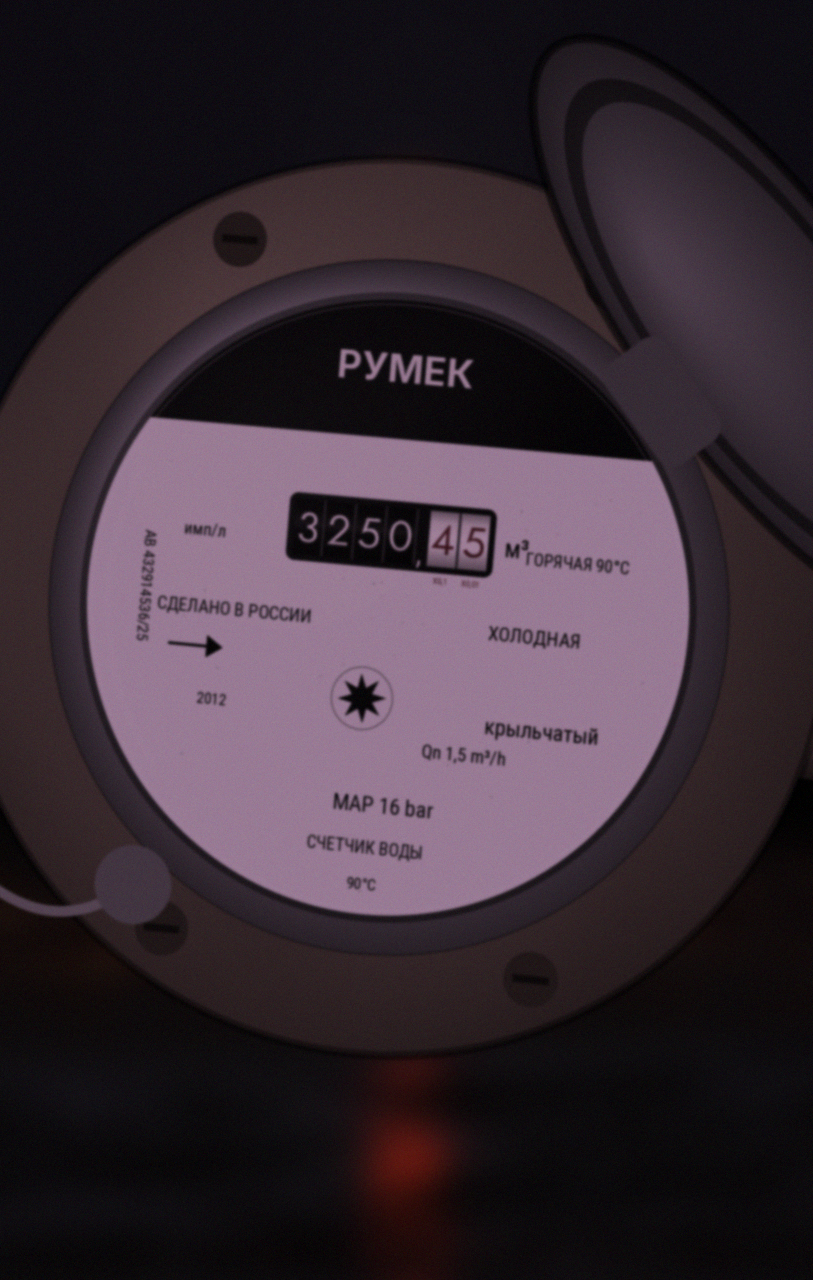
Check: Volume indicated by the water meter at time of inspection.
3250.45 m³
